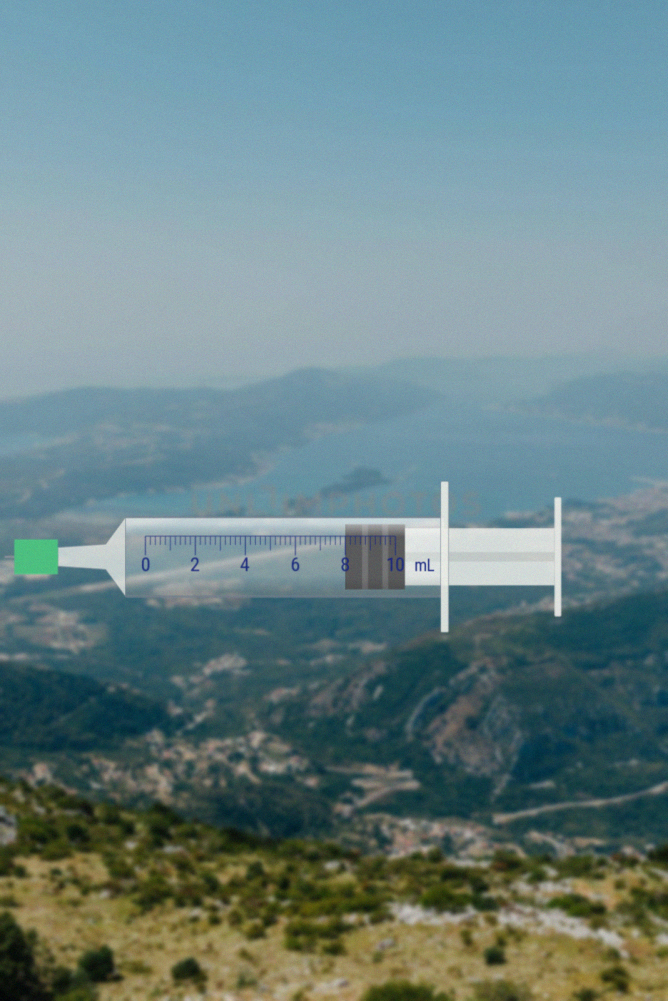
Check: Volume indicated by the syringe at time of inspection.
8 mL
